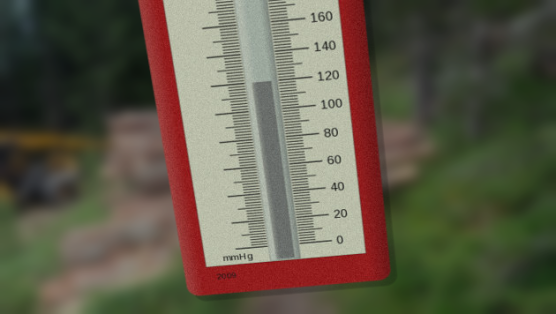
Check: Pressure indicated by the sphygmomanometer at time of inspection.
120 mmHg
